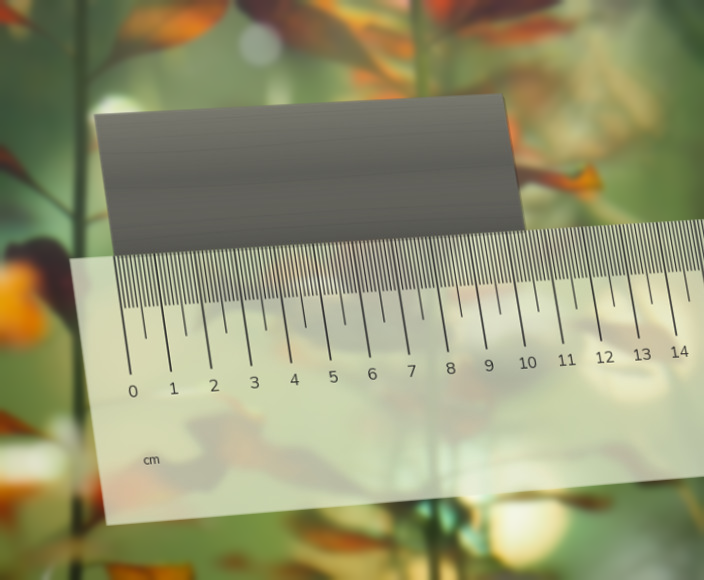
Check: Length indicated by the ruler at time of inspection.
10.5 cm
